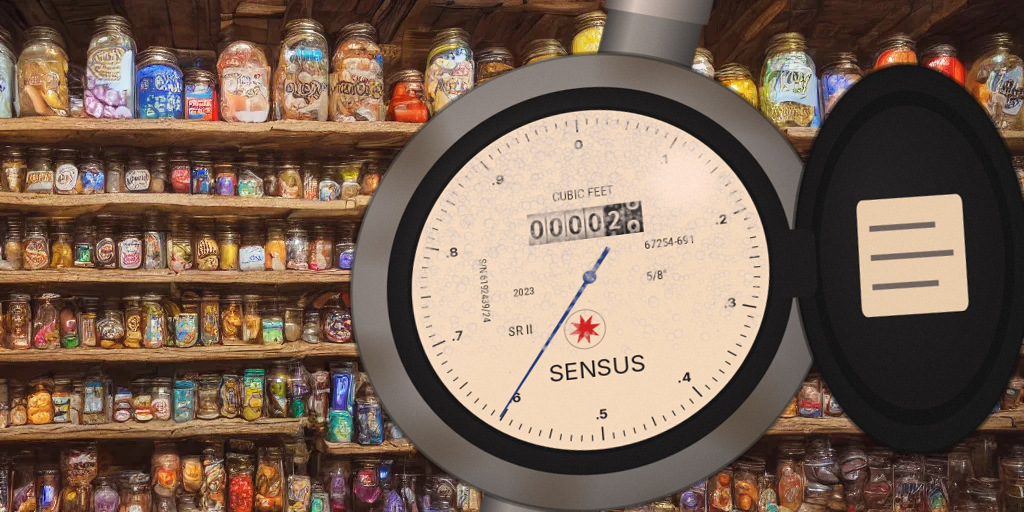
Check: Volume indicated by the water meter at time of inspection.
28.60 ft³
